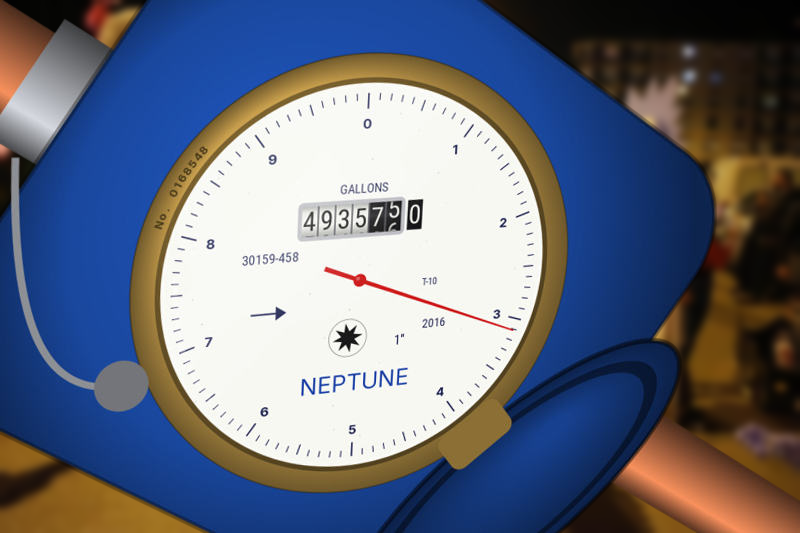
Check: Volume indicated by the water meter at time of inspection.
4935753.1 gal
